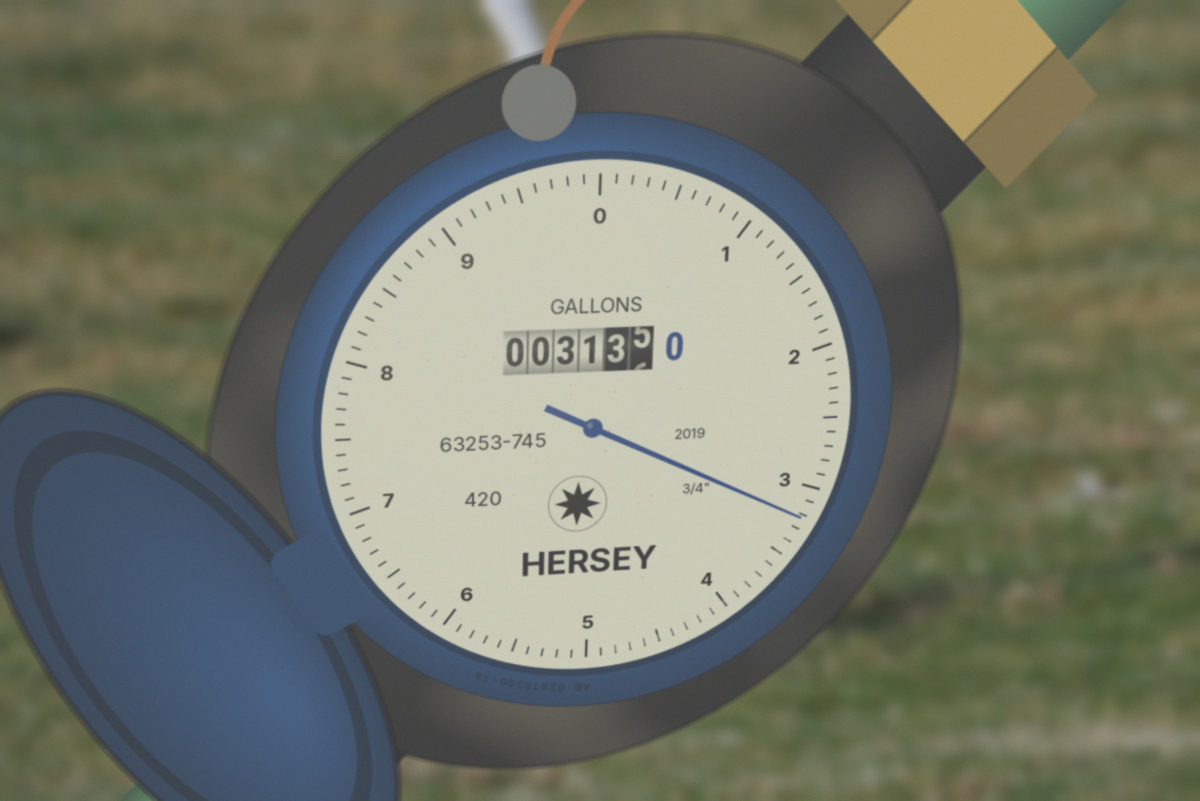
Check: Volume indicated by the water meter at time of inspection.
31353.2 gal
